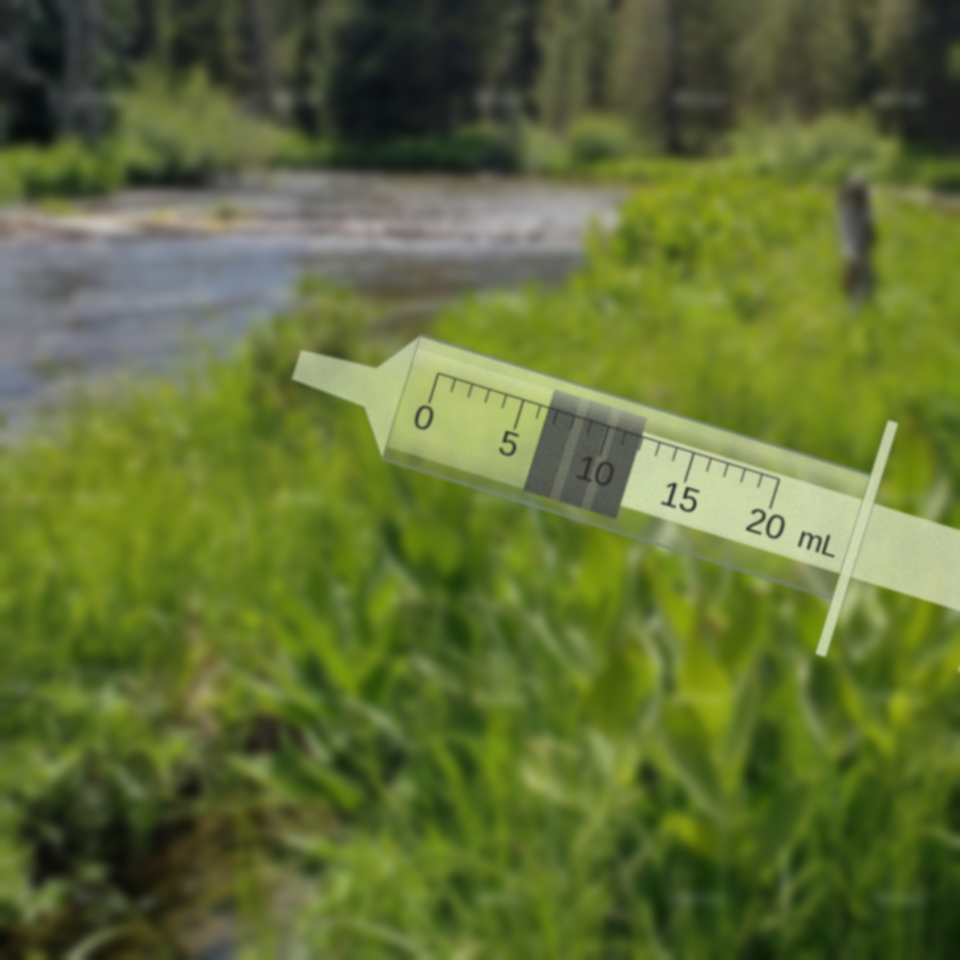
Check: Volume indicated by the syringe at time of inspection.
6.5 mL
